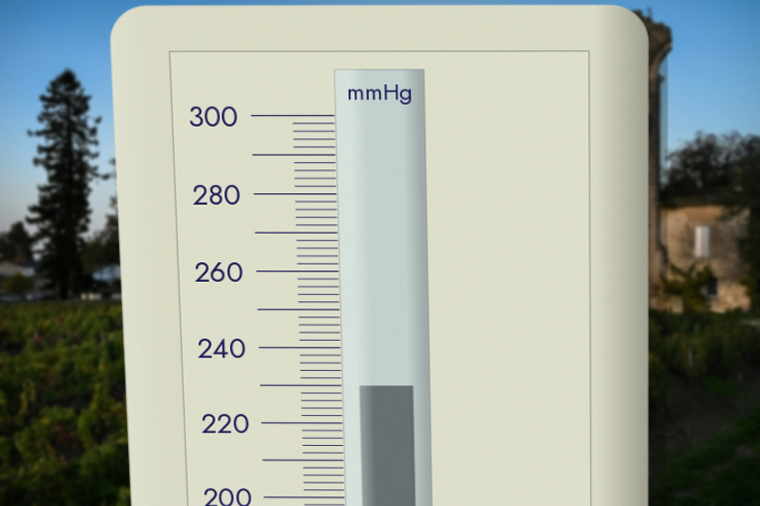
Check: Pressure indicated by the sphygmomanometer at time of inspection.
230 mmHg
